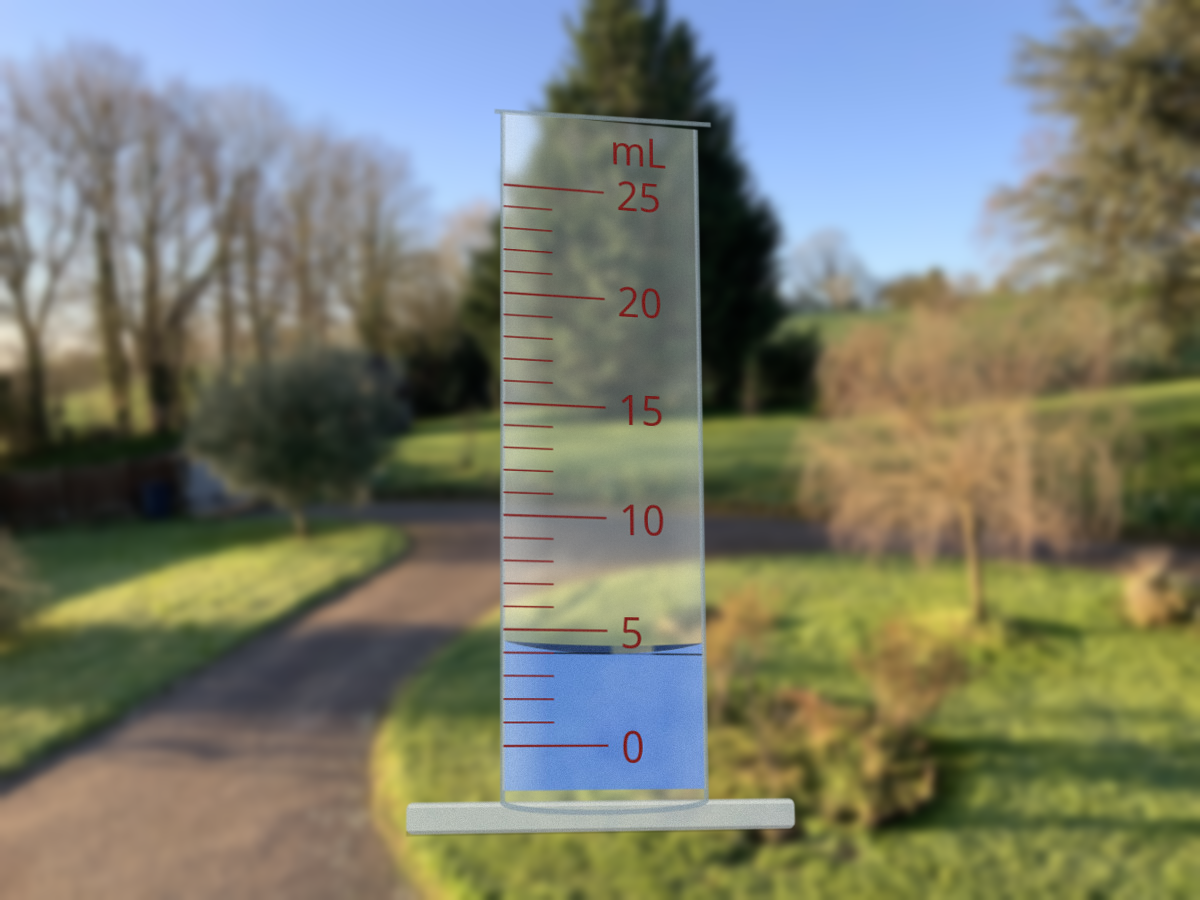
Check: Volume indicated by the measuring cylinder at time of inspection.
4 mL
